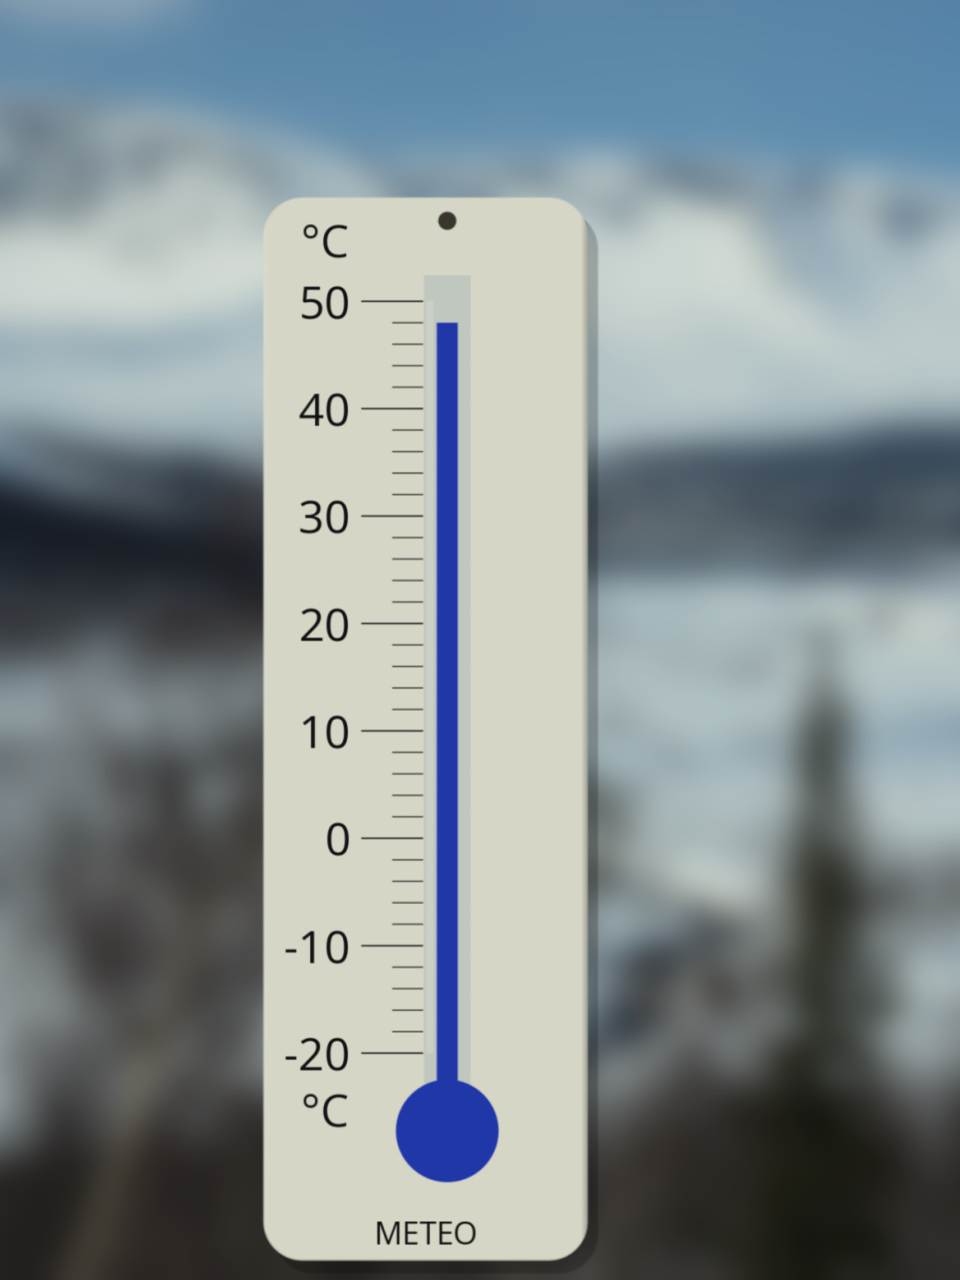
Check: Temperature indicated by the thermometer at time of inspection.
48 °C
